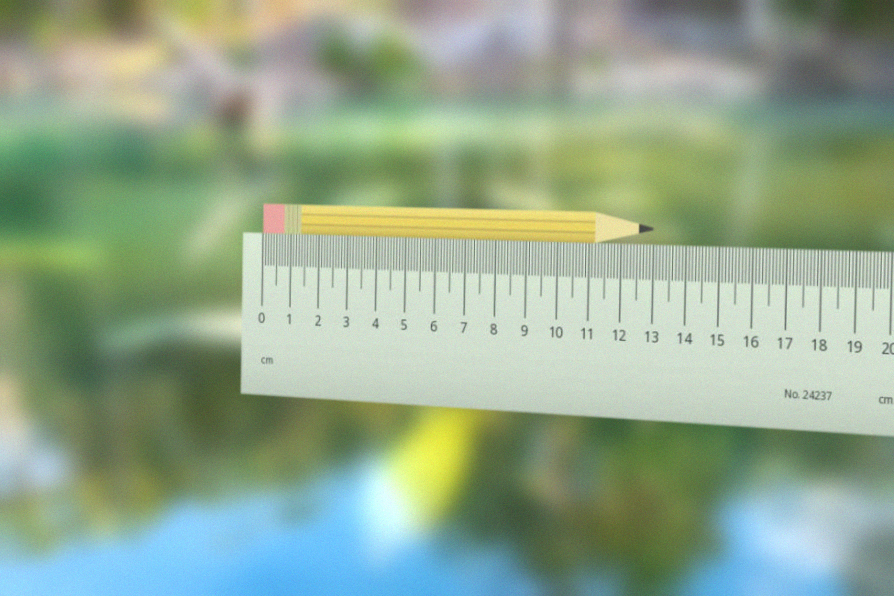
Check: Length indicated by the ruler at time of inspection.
13 cm
